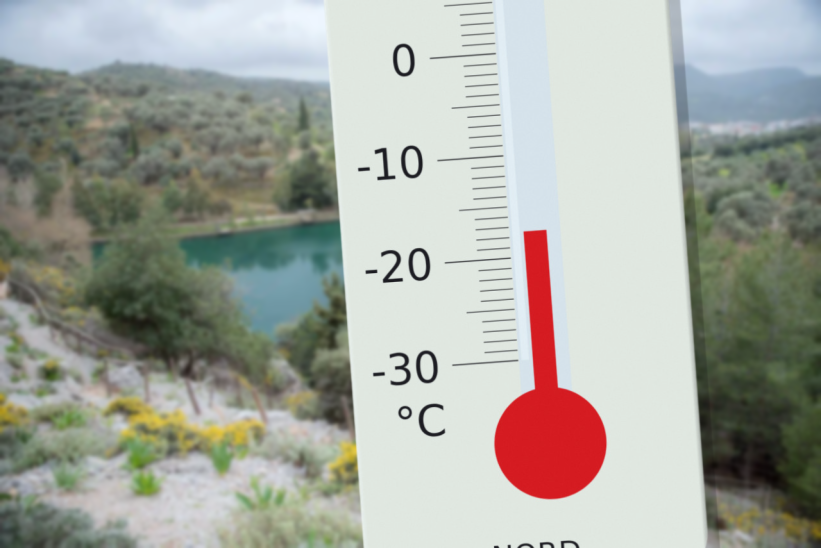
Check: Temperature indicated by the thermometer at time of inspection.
-17.5 °C
